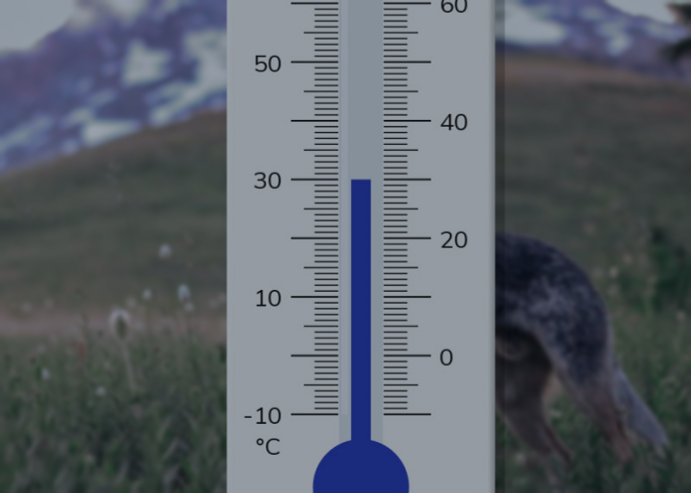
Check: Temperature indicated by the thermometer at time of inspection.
30 °C
